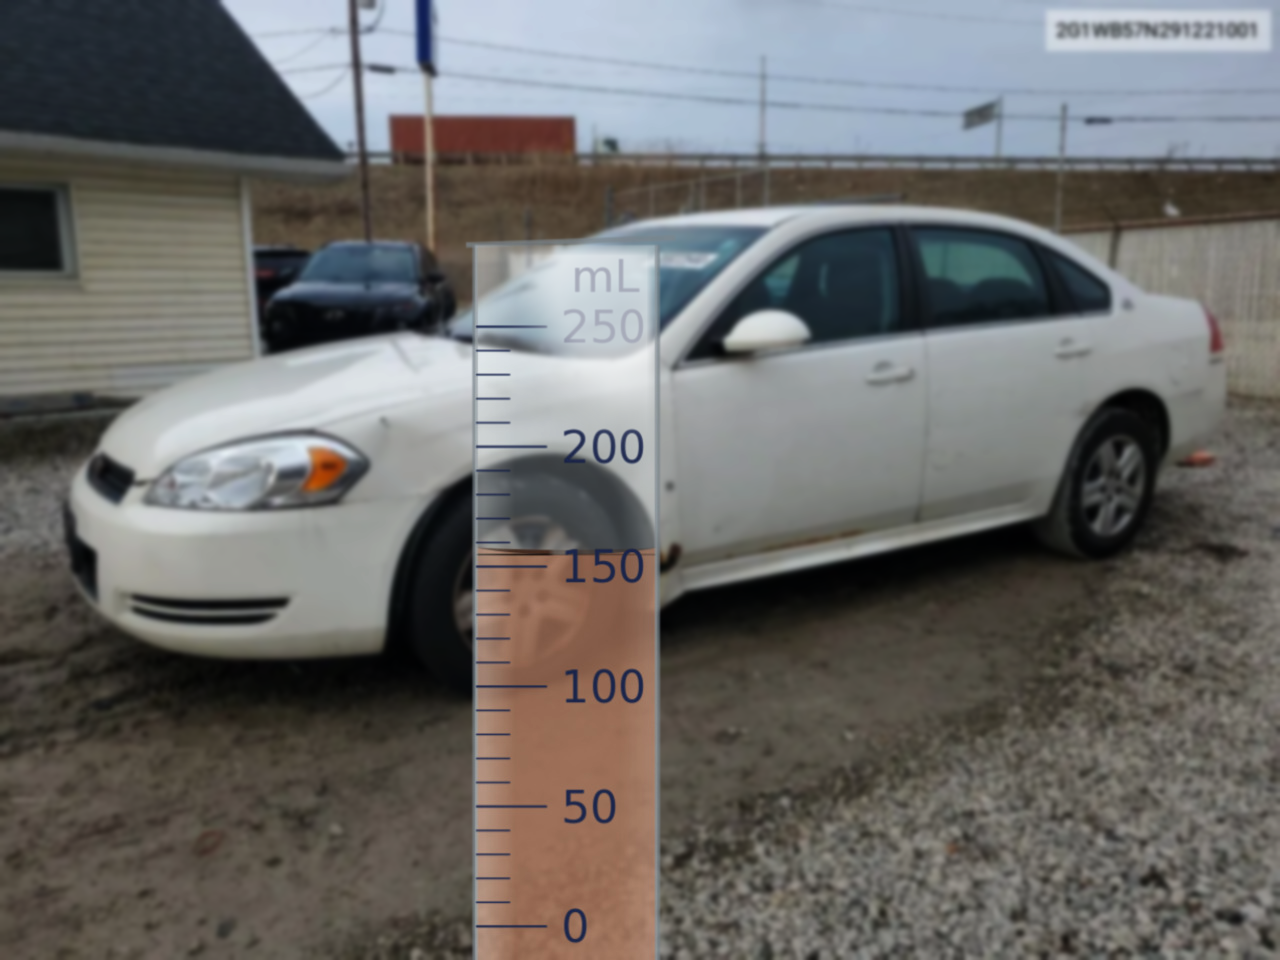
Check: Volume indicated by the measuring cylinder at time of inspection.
155 mL
